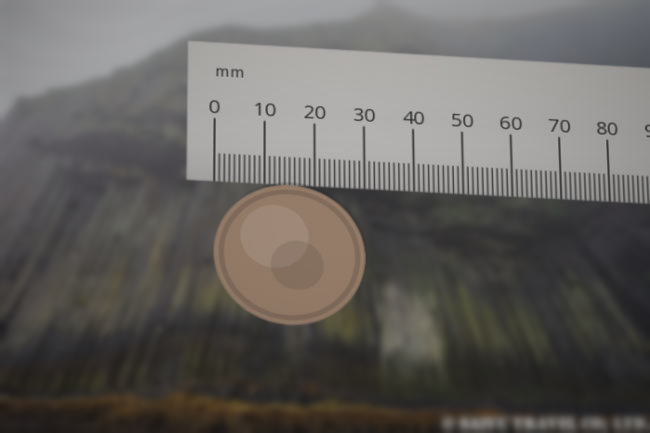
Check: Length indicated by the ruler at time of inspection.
30 mm
